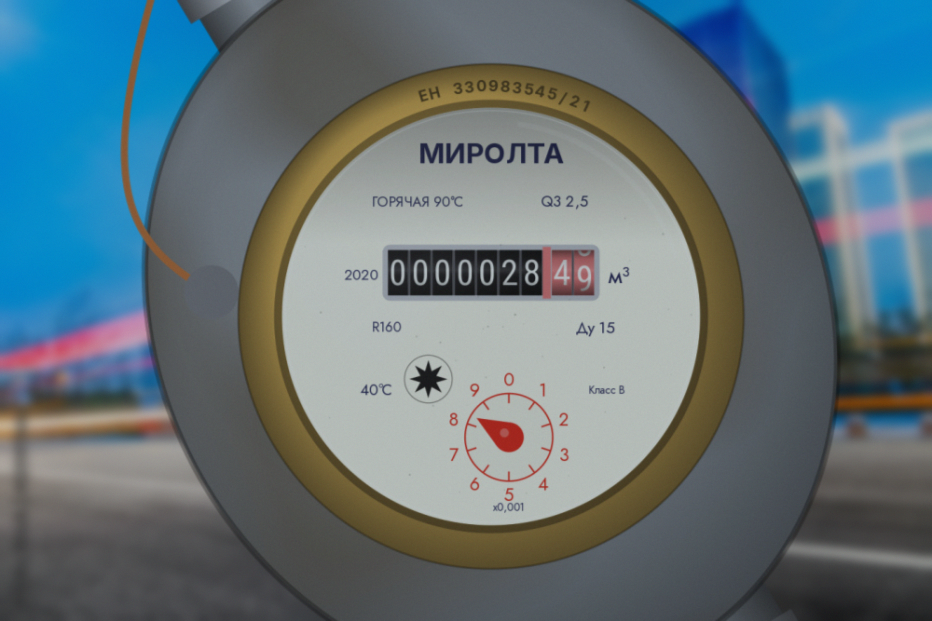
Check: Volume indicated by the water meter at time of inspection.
28.488 m³
